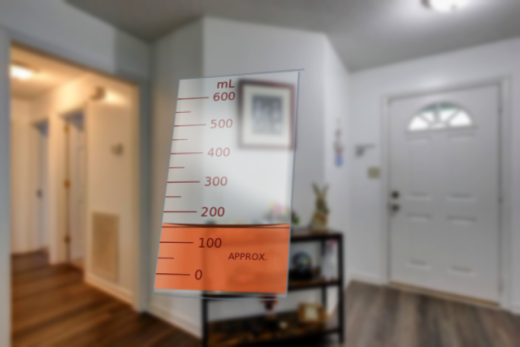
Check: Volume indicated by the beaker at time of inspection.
150 mL
